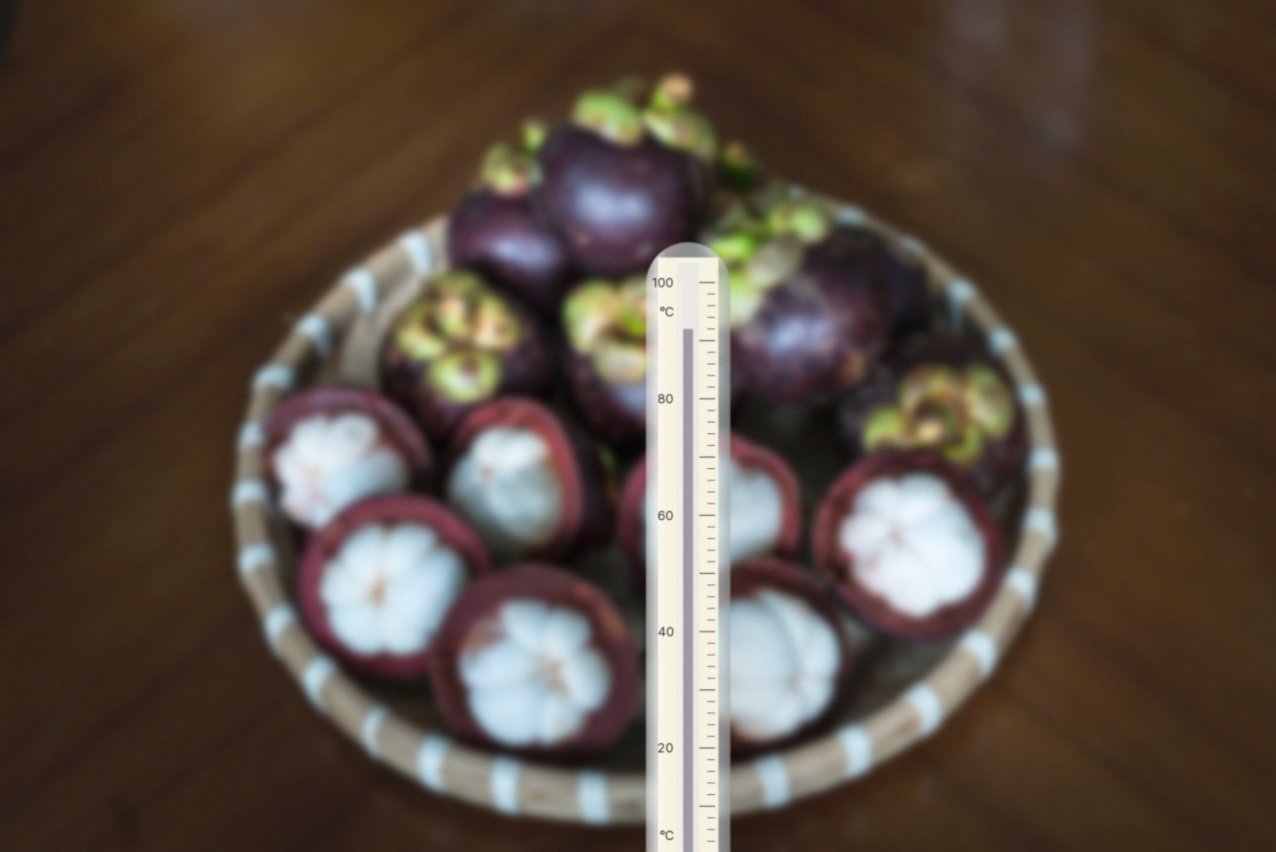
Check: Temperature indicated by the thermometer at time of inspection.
92 °C
